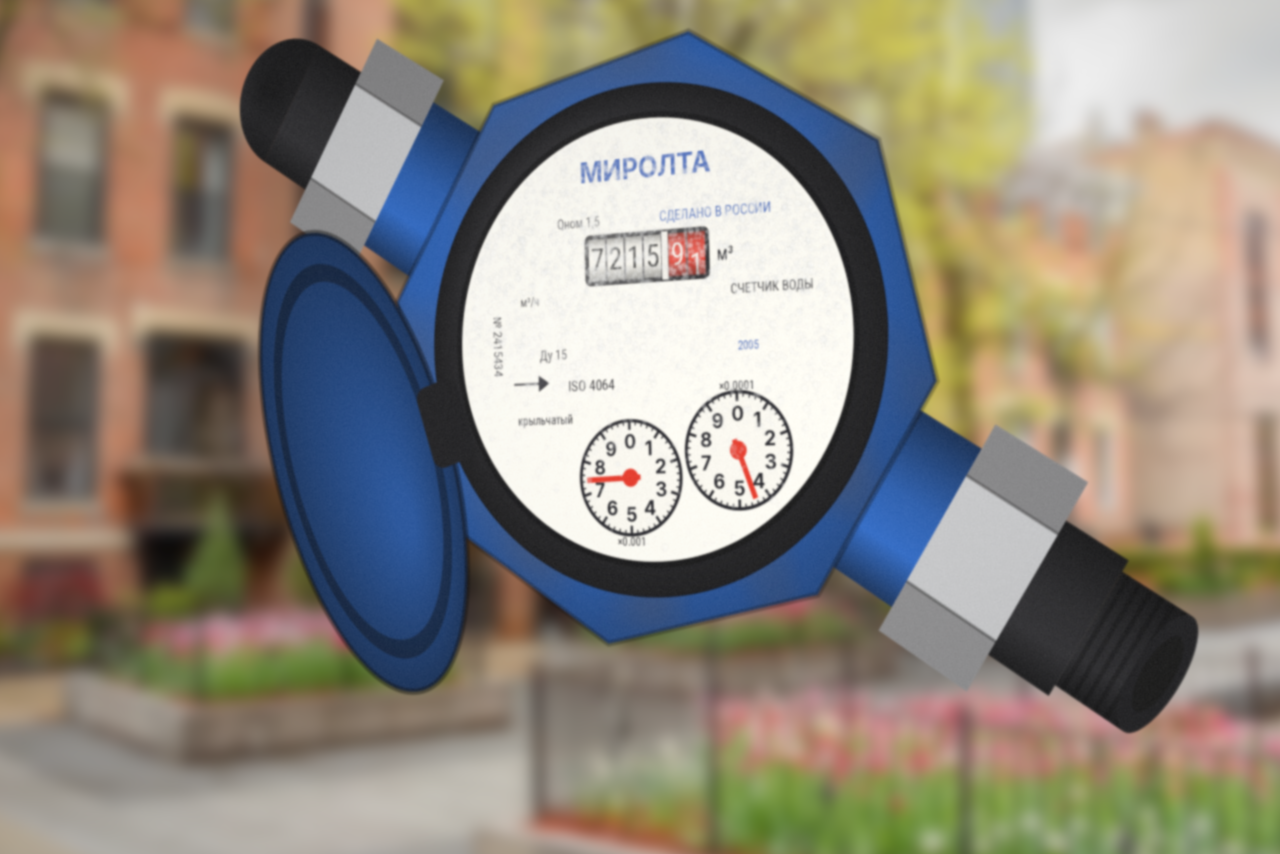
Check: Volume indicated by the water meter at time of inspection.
7215.9074 m³
